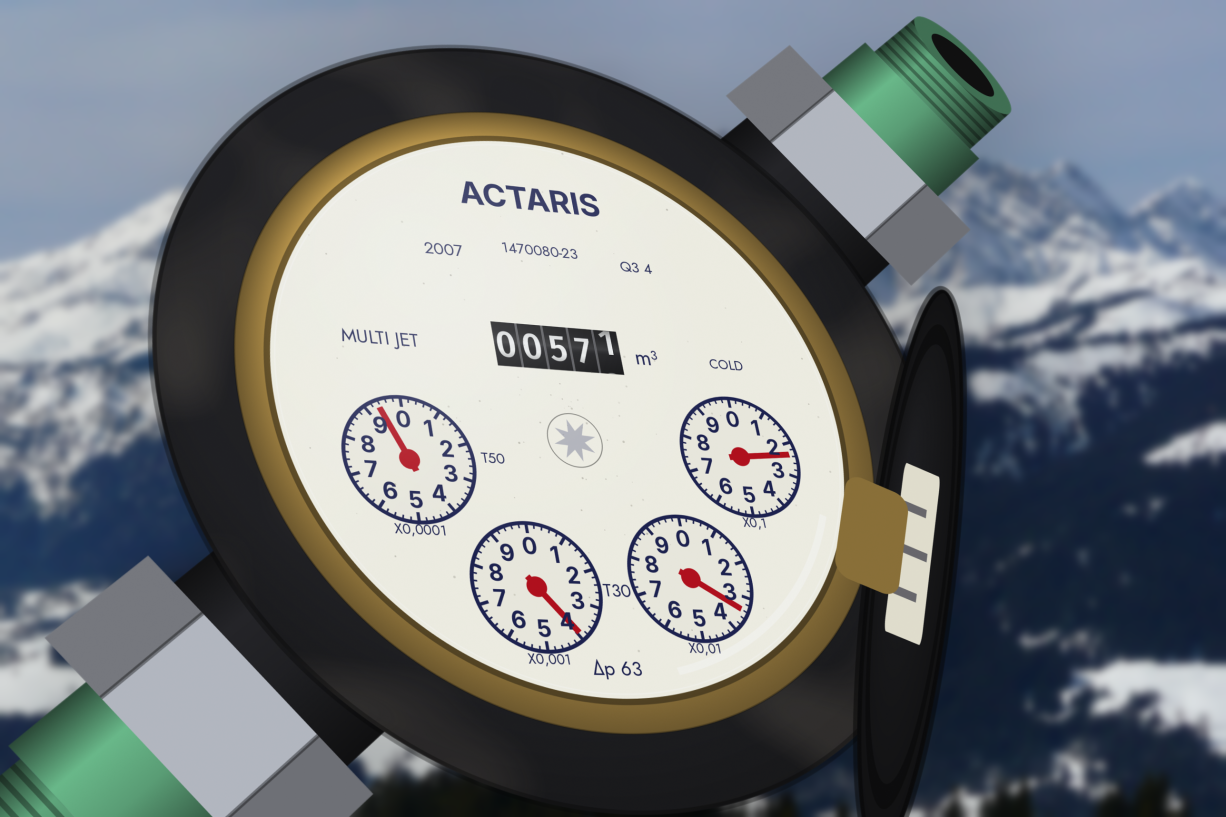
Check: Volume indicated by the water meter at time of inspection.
571.2339 m³
